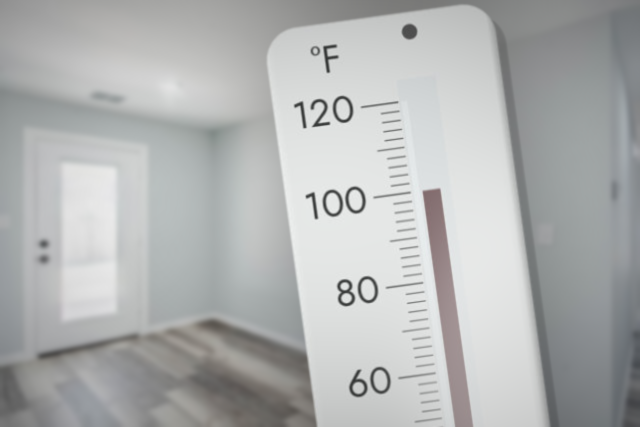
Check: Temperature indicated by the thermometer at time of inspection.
100 °F
